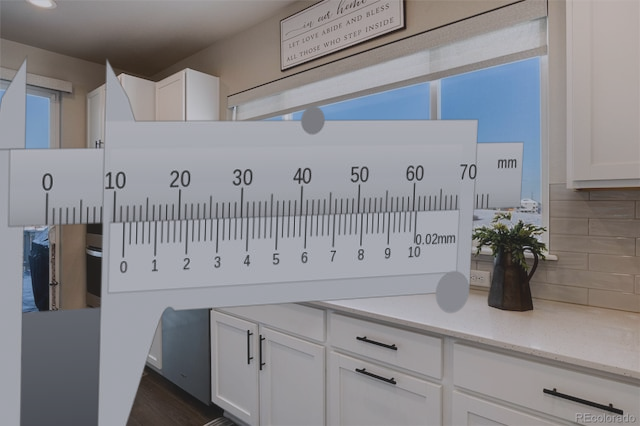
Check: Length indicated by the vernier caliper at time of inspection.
11.5 mm
